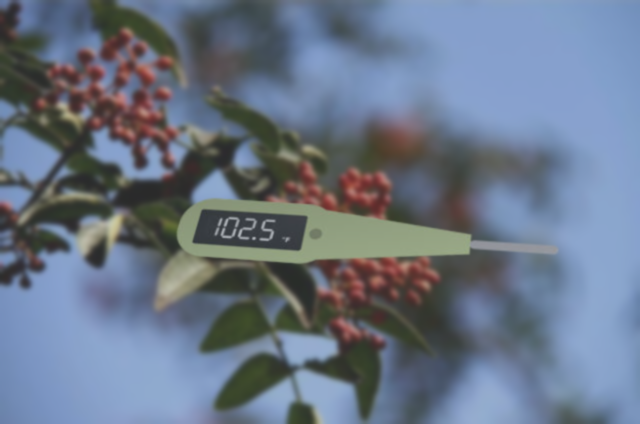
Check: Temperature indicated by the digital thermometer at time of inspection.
102.5 °F
